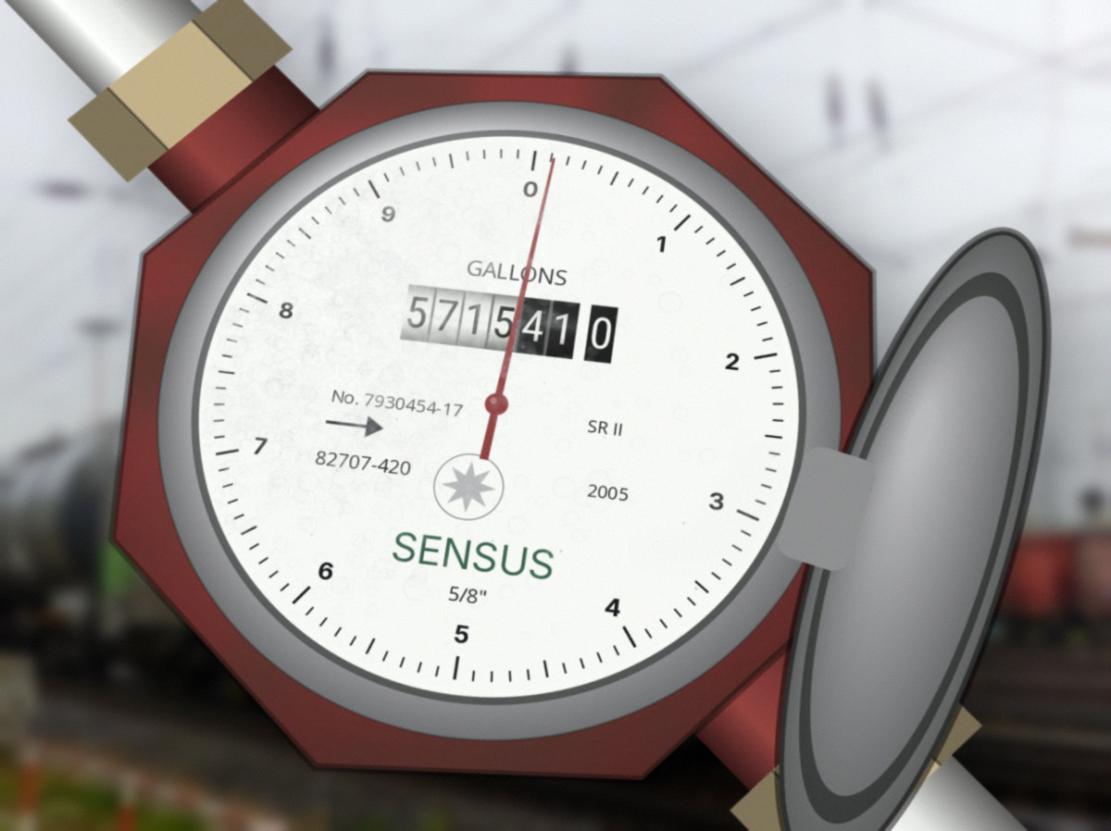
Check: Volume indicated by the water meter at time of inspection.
5715410.1 gal
